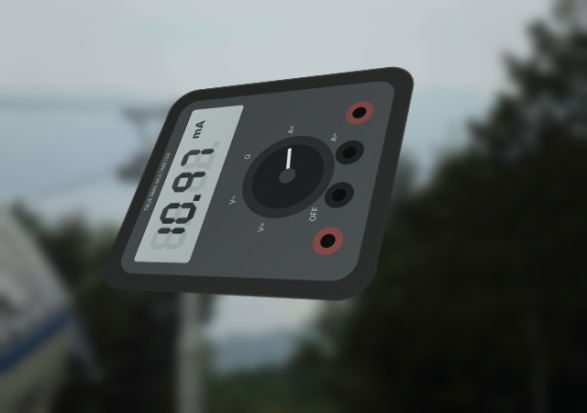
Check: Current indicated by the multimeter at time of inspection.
10.97 mA
